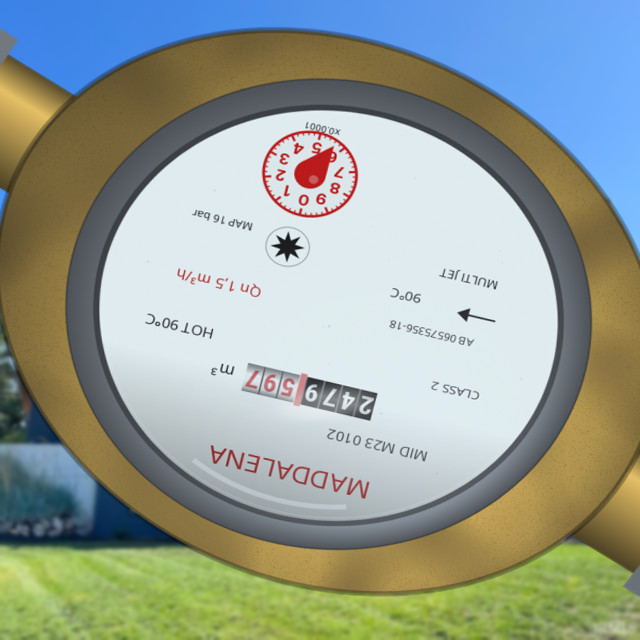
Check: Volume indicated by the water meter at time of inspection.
2479.5975 m³
